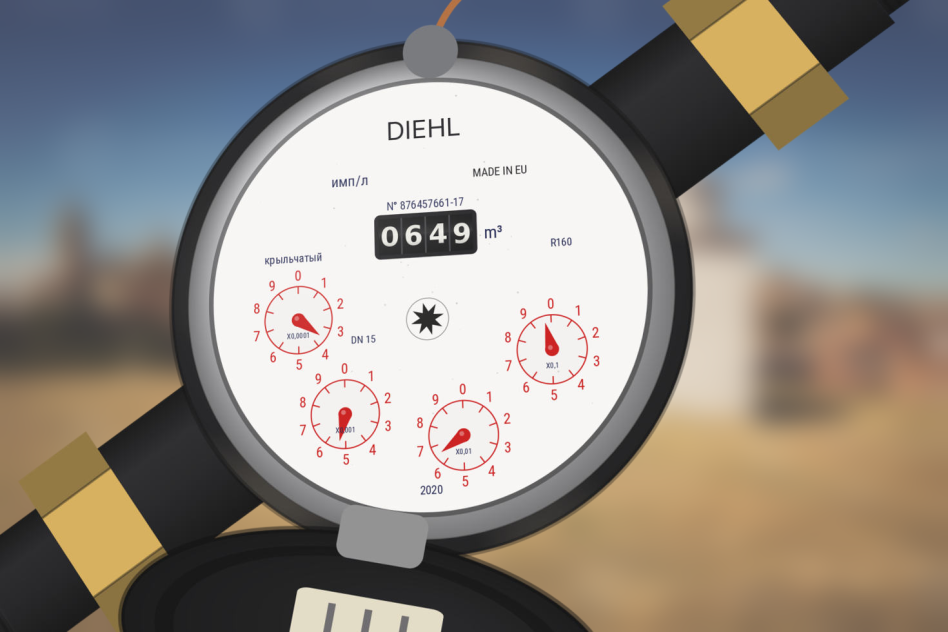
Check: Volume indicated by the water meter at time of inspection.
648.9653 m³
